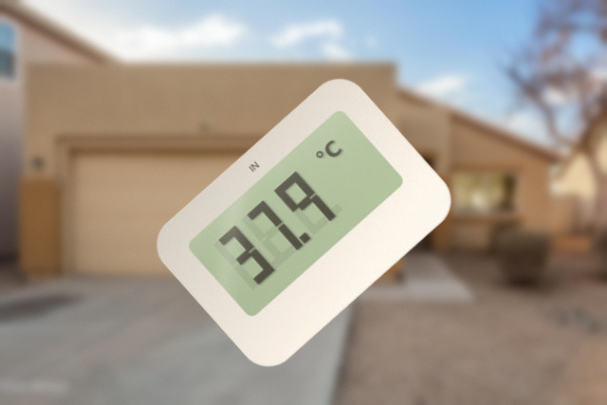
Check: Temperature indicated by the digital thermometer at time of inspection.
37.9 °C
